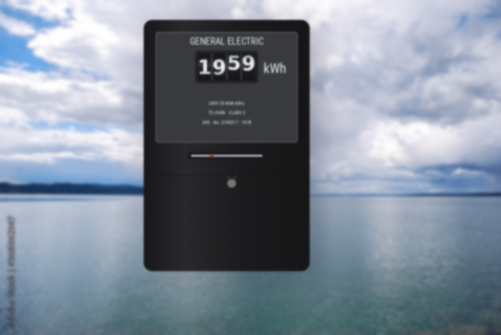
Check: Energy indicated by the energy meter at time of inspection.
1959 kWh
